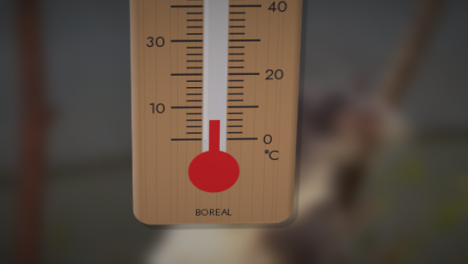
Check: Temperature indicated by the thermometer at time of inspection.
6 °C
